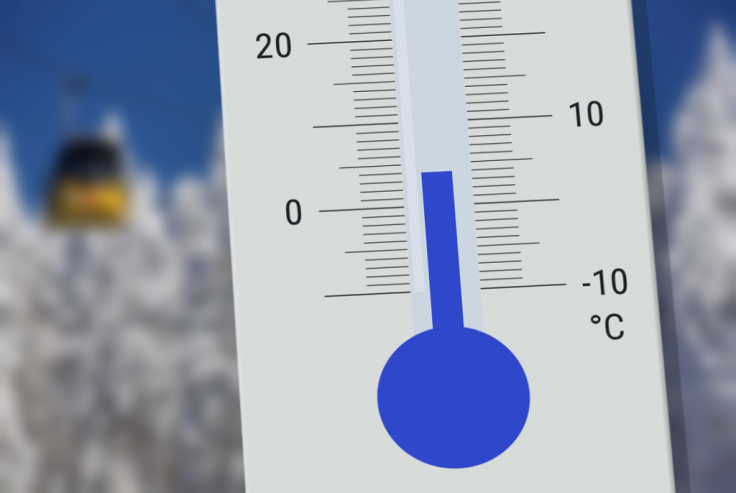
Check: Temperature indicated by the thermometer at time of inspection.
4 °C
